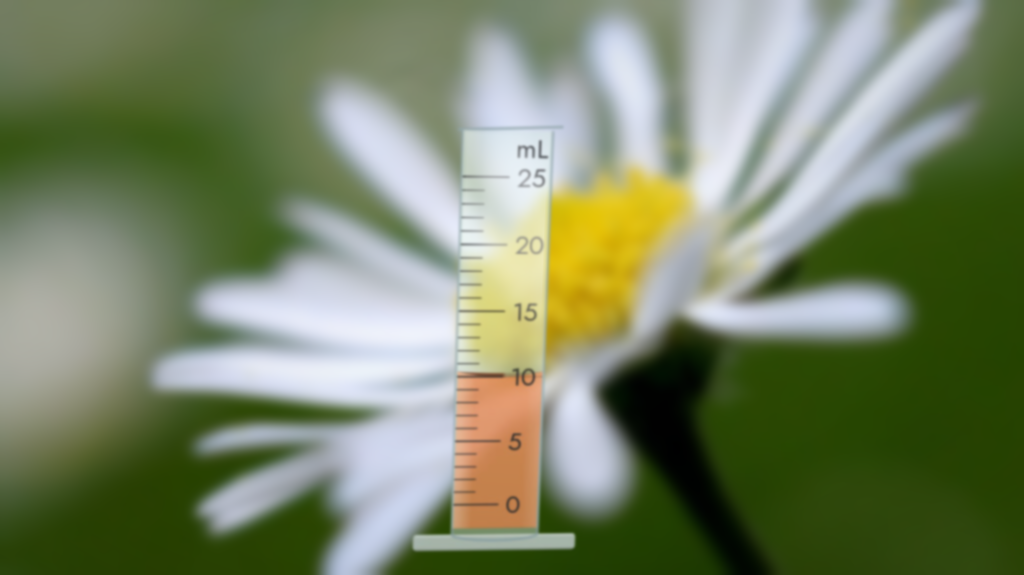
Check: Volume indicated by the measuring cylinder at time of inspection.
10 mL
